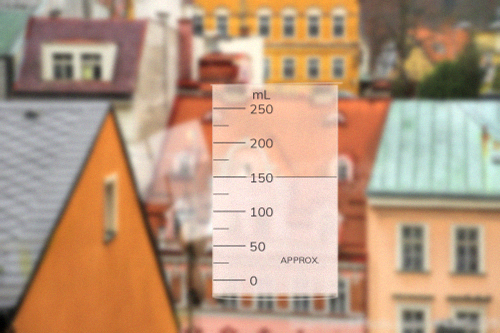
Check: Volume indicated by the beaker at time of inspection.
150 mL
